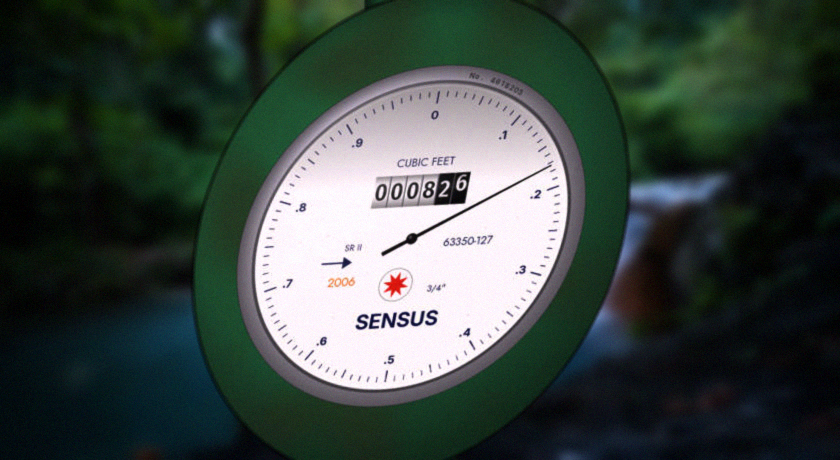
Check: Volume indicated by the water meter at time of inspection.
826.17 ft³
